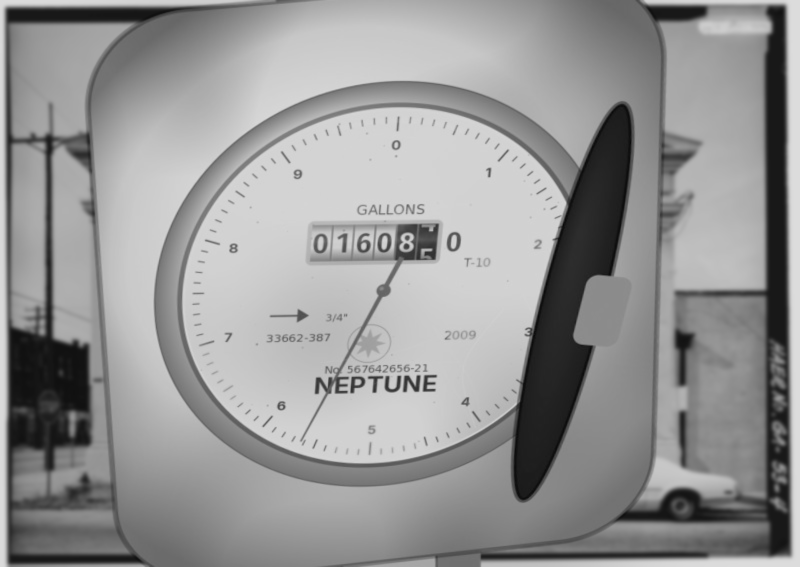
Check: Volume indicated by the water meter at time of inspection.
160845.6 gal
